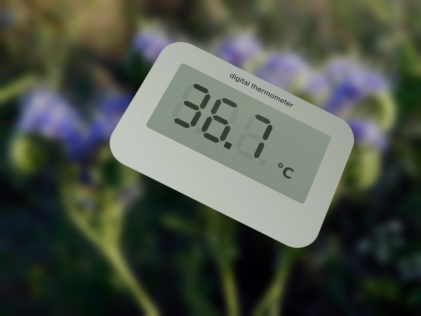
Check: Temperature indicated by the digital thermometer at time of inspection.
36.7 °C
